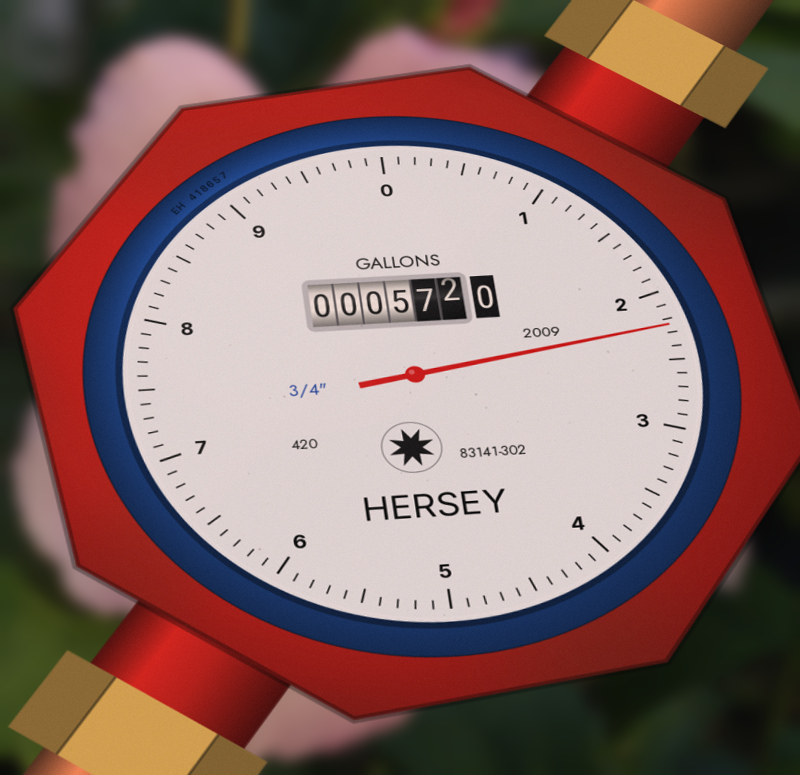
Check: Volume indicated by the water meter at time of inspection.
5722.2 gal
